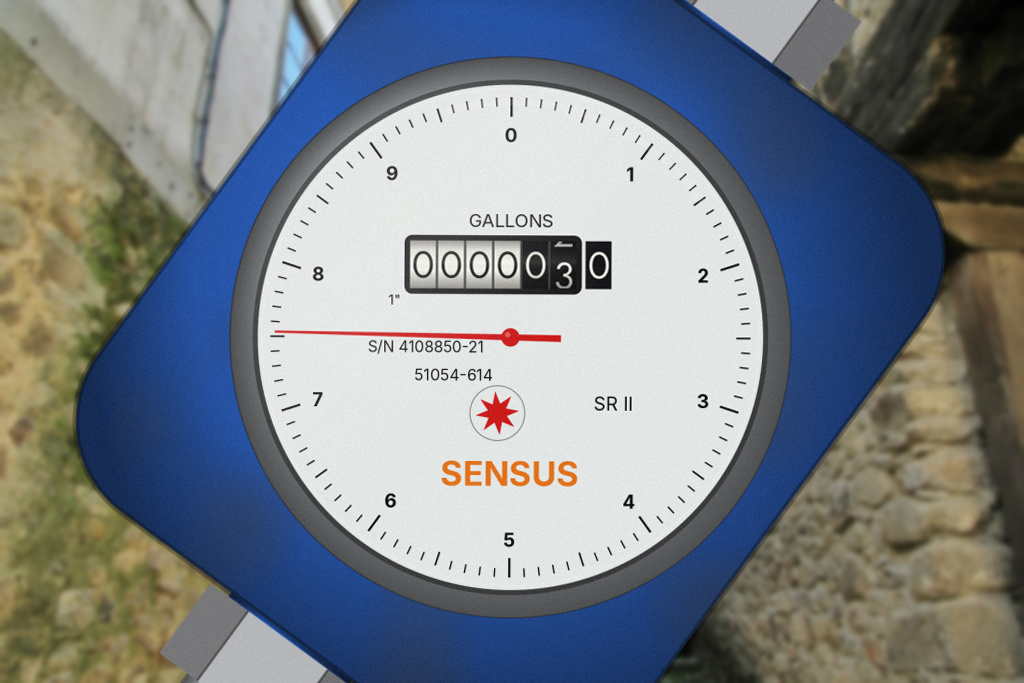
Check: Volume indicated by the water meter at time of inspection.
27.5 gal
